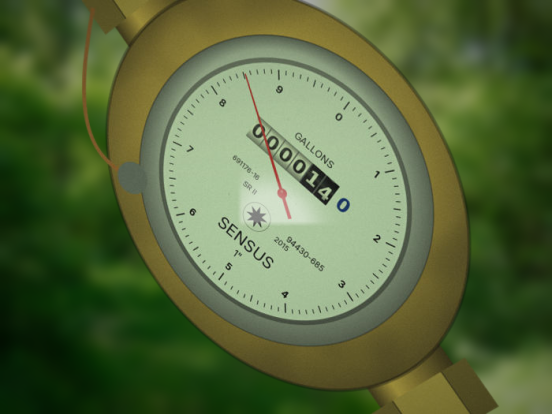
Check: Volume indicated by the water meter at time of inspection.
138.5 gal
